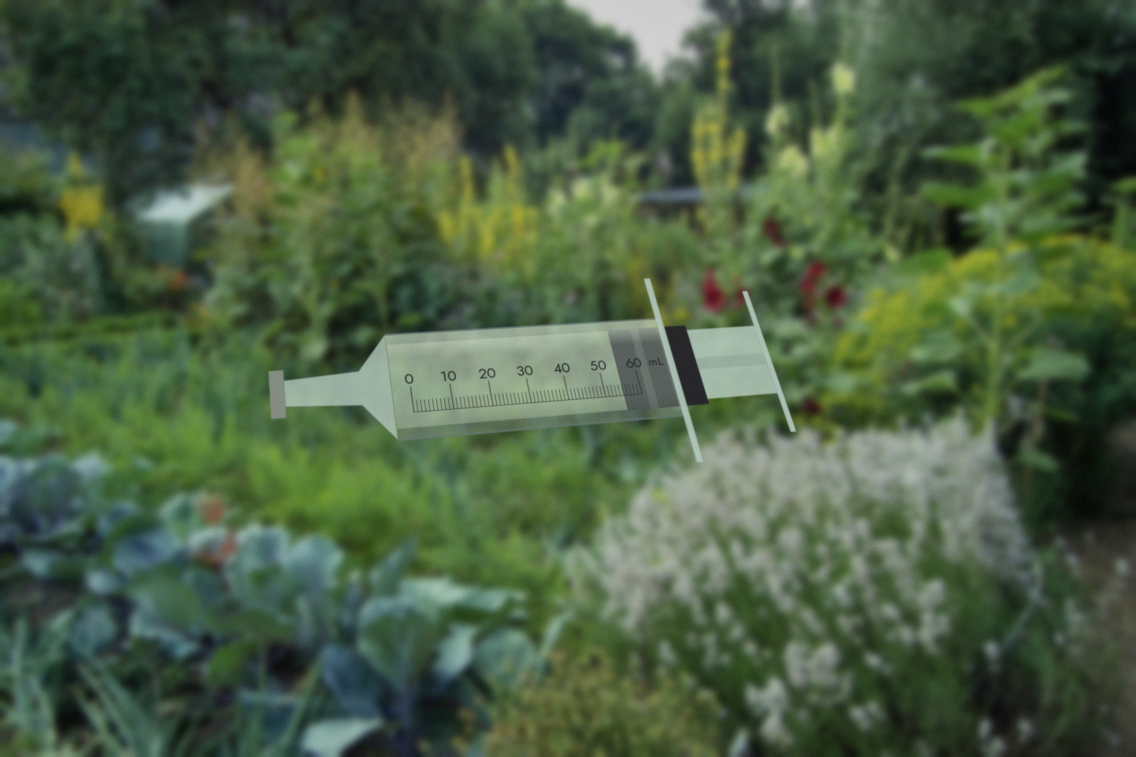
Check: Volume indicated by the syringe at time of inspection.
55 mL
